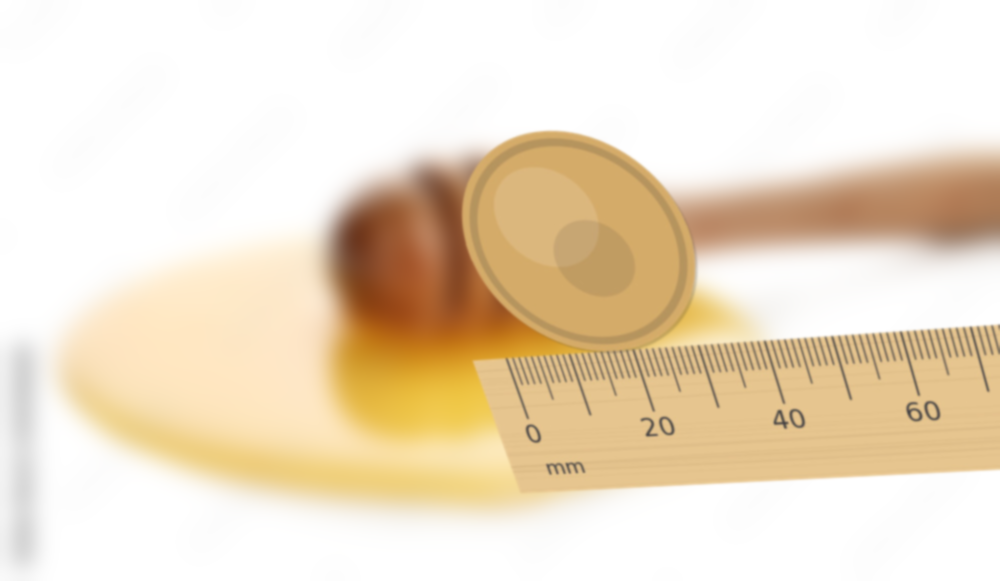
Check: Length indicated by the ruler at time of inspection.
34 mm
